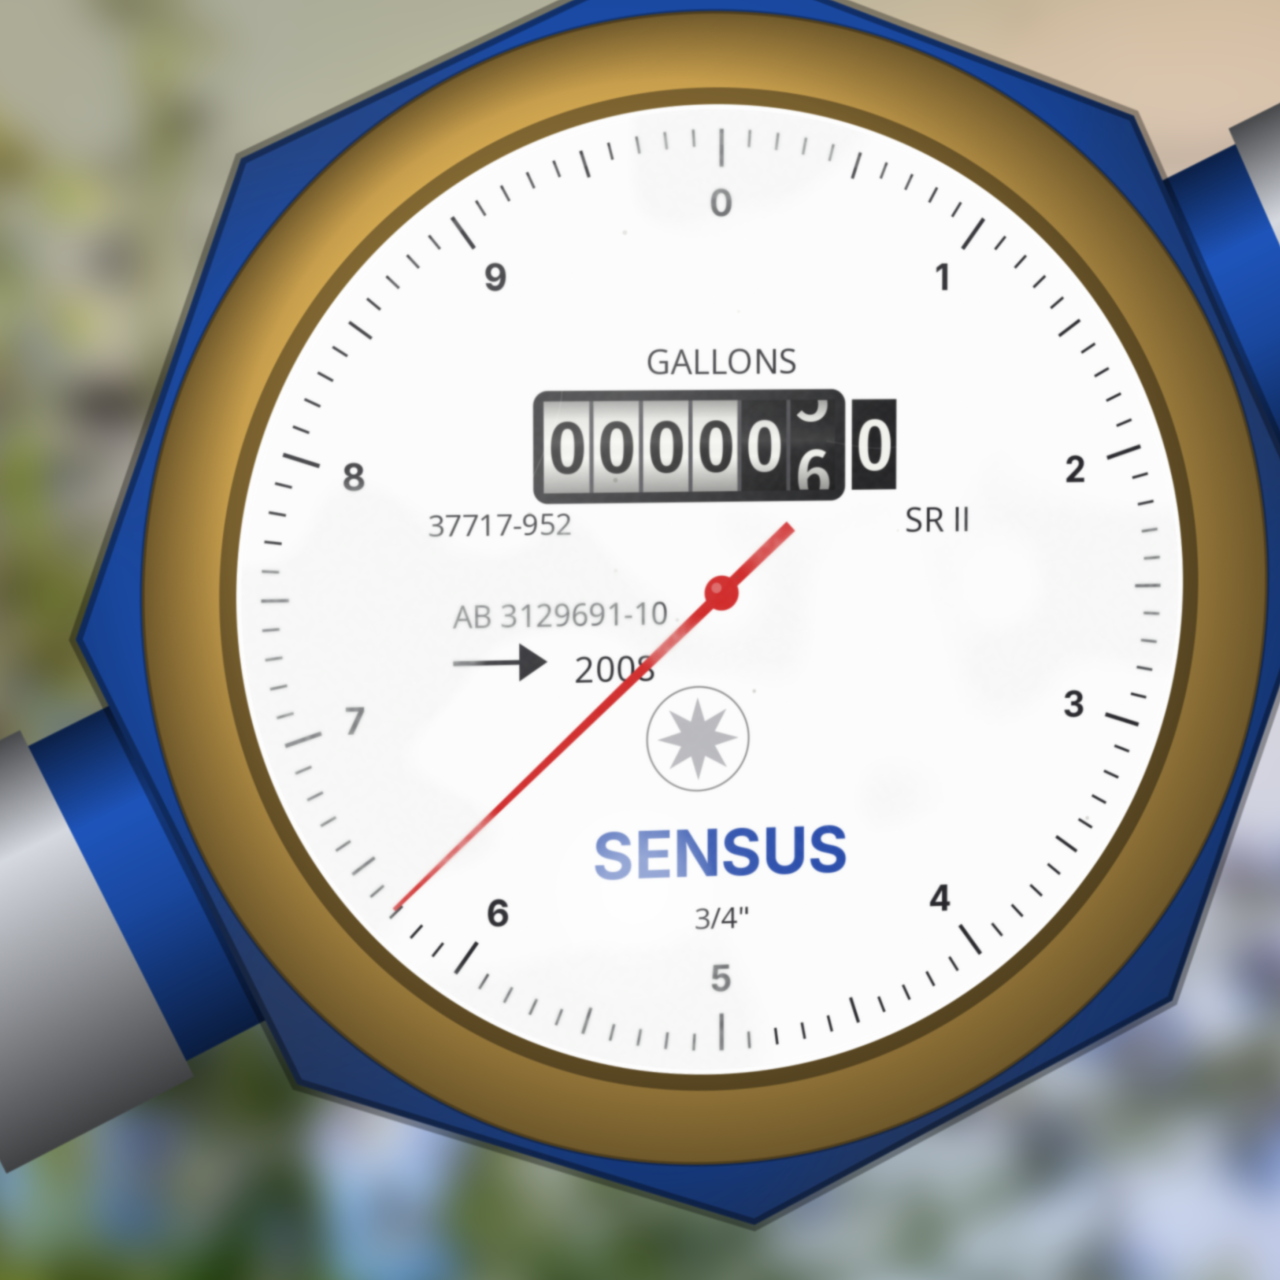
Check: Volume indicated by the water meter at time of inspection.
56.3 gal
